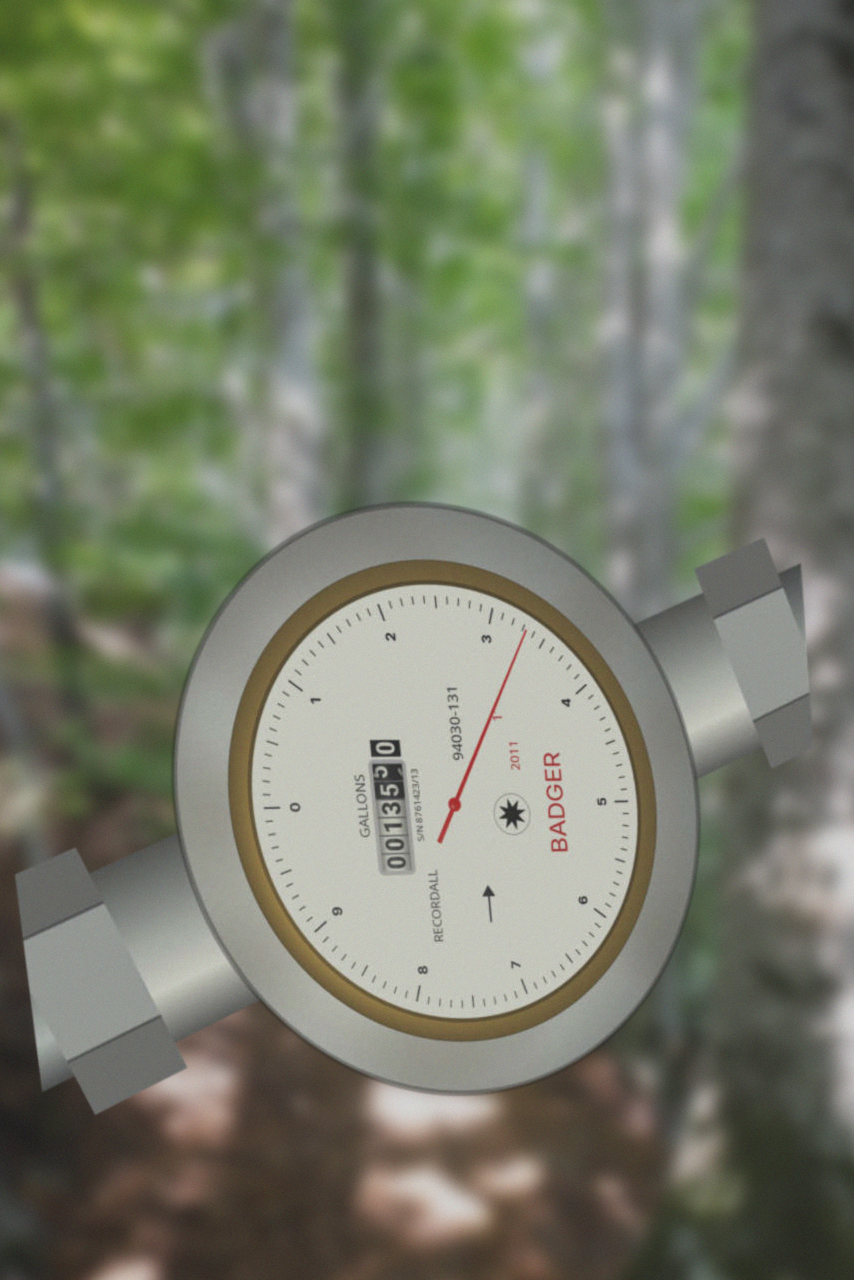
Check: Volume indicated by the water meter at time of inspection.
13553.3 gal
